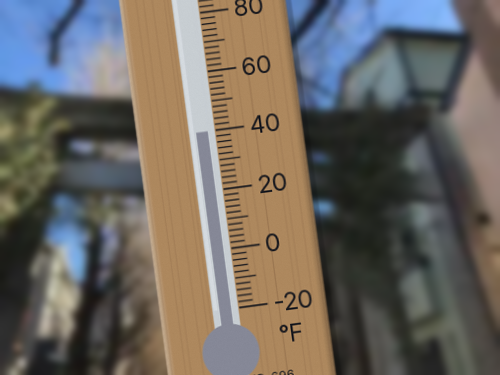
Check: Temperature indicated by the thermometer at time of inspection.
40 °F
